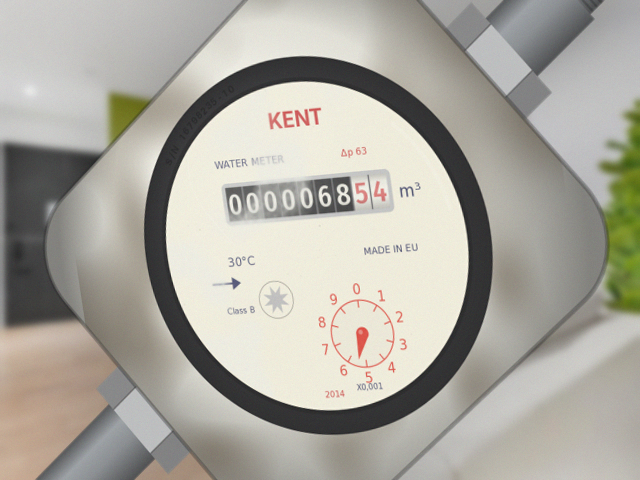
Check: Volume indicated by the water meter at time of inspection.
68.545 m³
